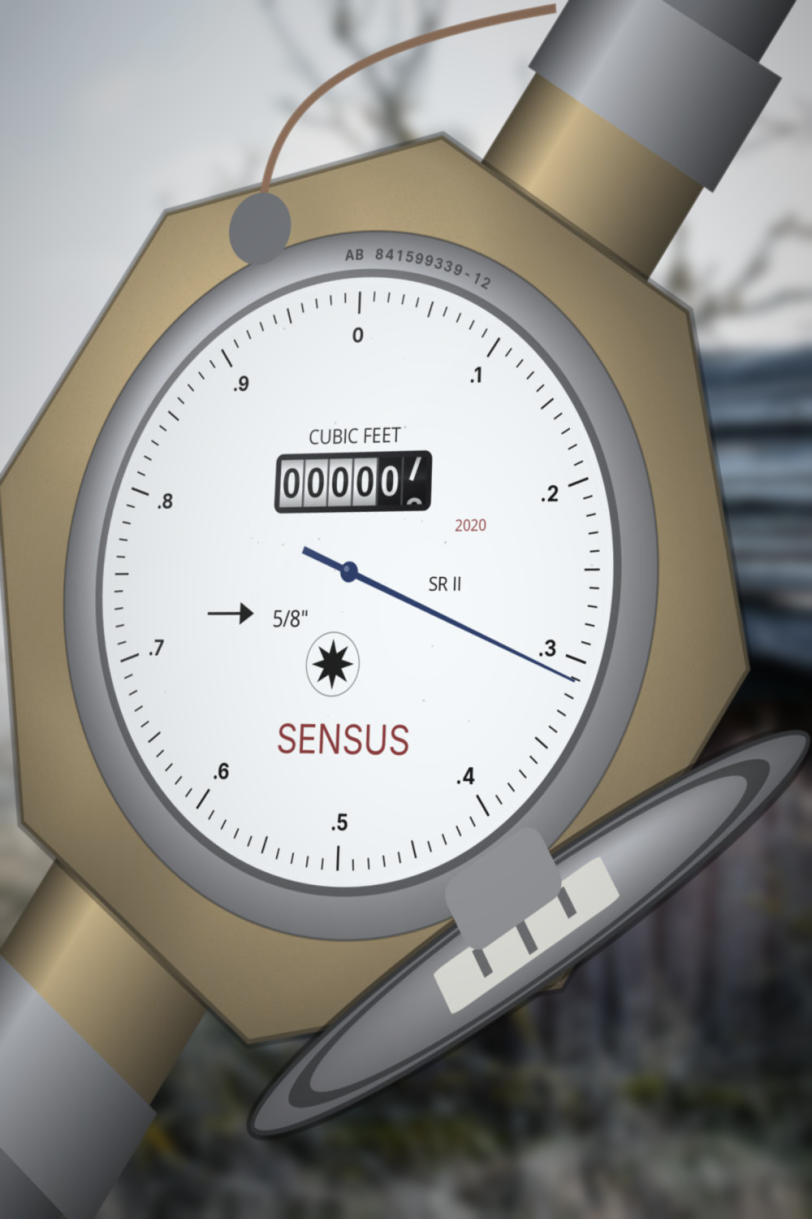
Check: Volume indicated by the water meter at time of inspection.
7.31 ft³
